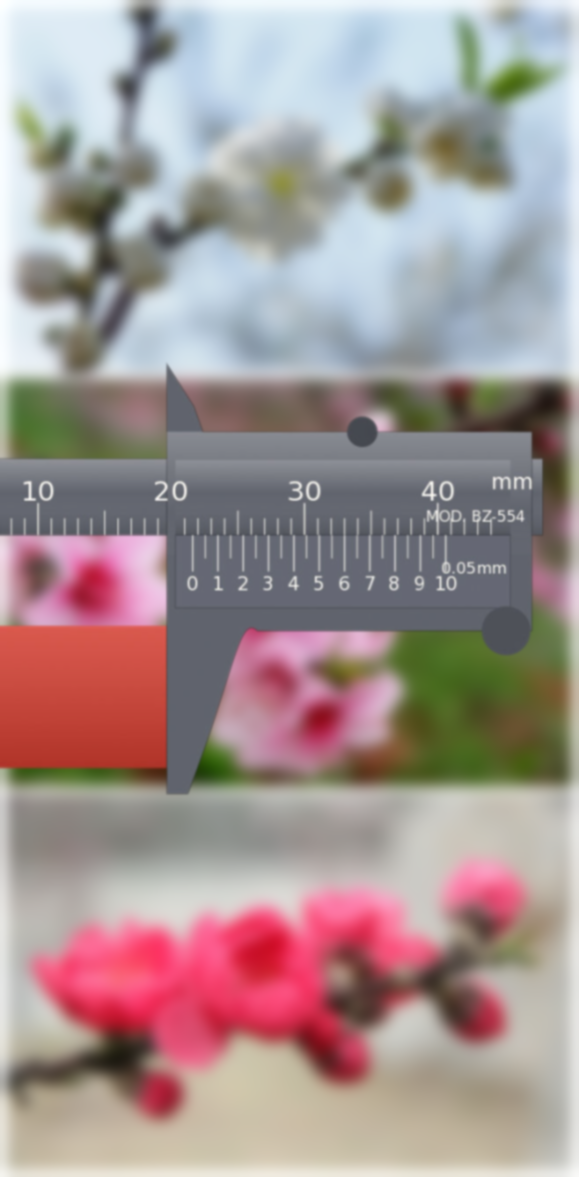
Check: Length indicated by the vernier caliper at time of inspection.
21.6 mm
